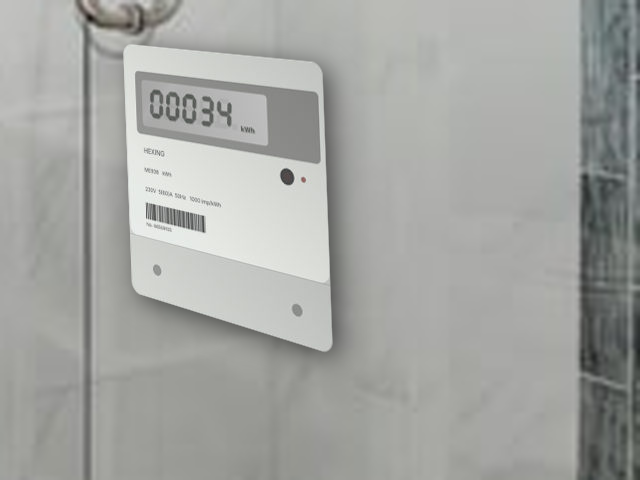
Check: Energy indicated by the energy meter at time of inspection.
34 kWh
